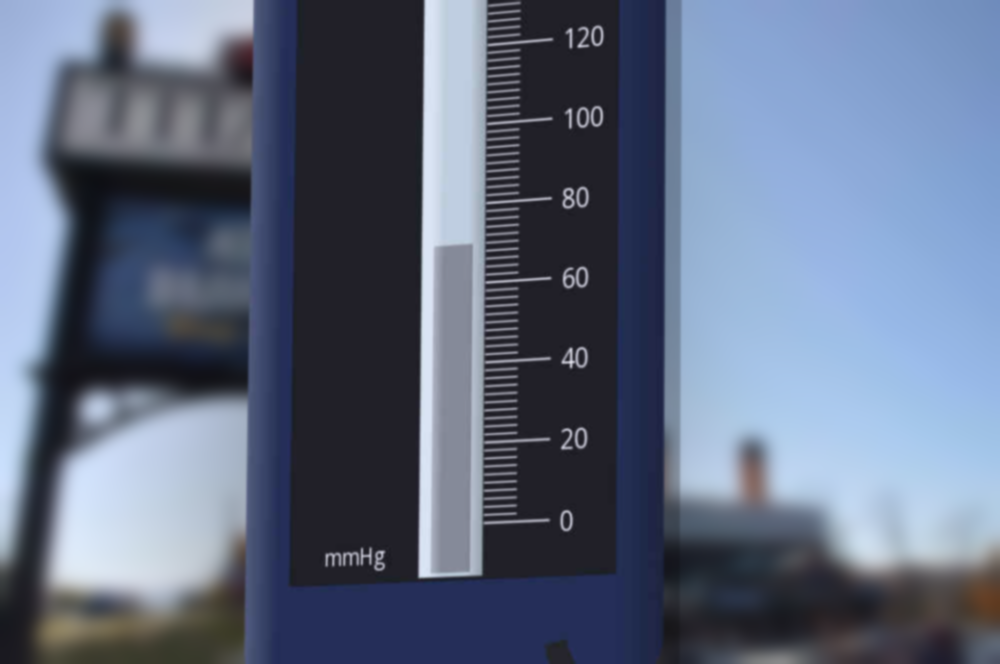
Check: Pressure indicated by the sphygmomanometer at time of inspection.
70 mmHg
